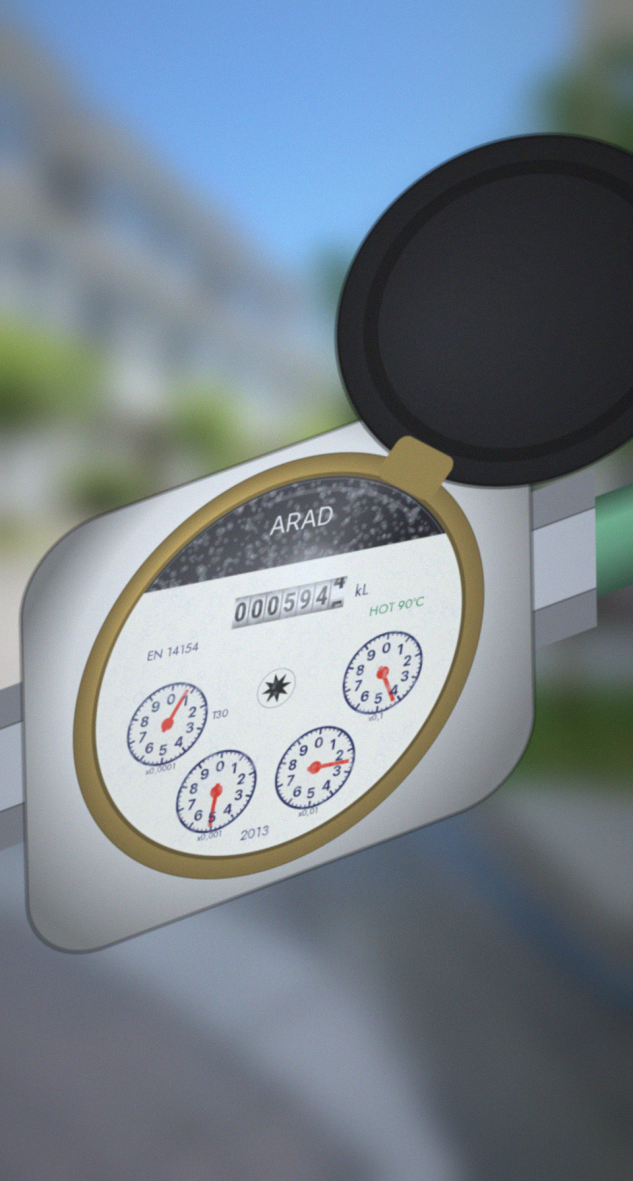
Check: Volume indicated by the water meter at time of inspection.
5944.4250 kL
